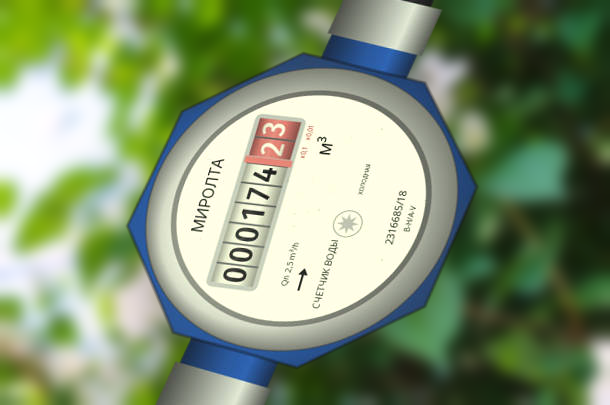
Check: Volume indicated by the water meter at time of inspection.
174.23 m³
